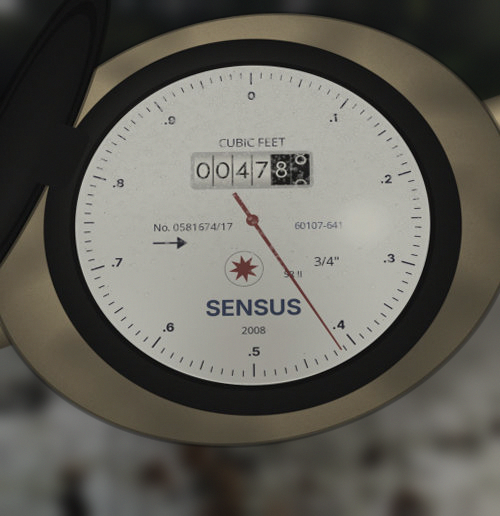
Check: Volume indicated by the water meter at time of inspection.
4788.41 ft³
